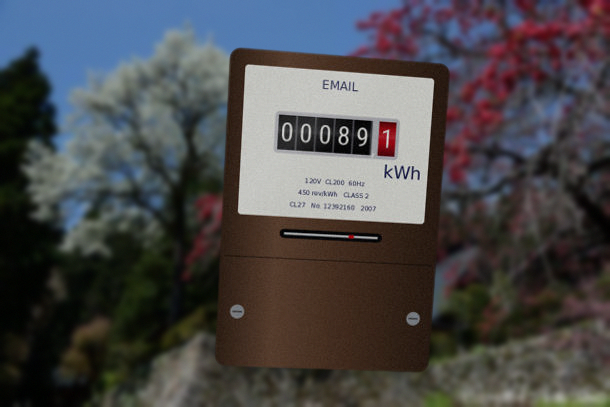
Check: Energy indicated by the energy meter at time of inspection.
89.1 kWh
